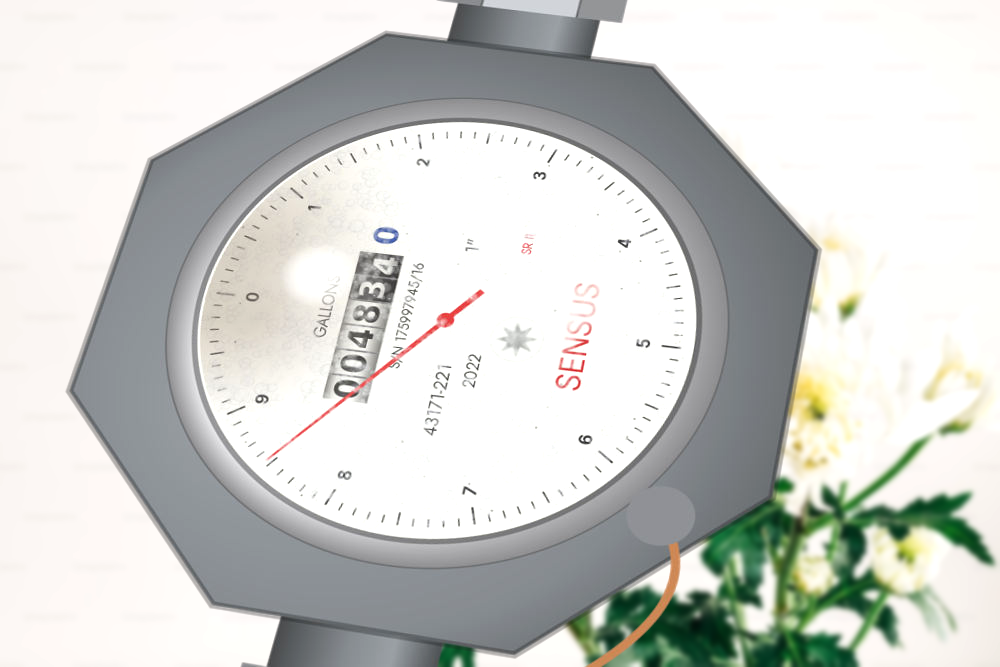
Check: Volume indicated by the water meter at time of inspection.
48338.5 gal
